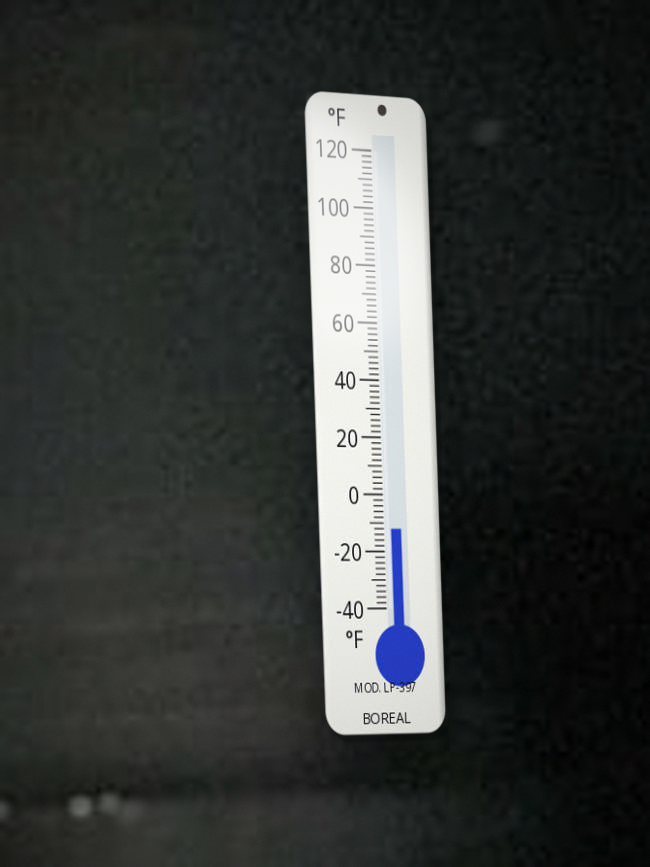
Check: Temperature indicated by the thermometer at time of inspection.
-12 °F
